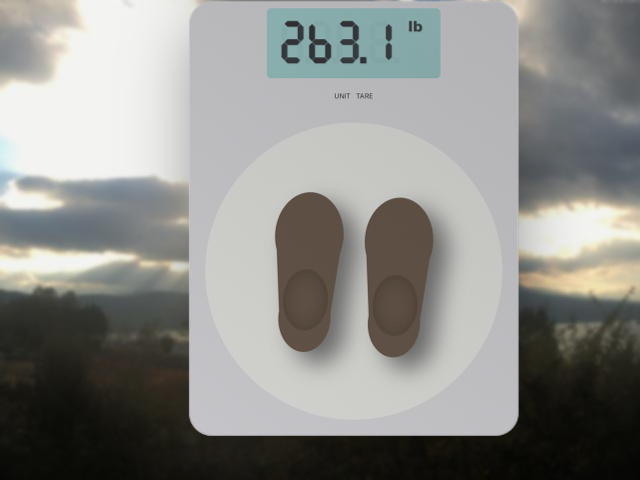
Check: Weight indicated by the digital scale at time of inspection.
263.1 lb
